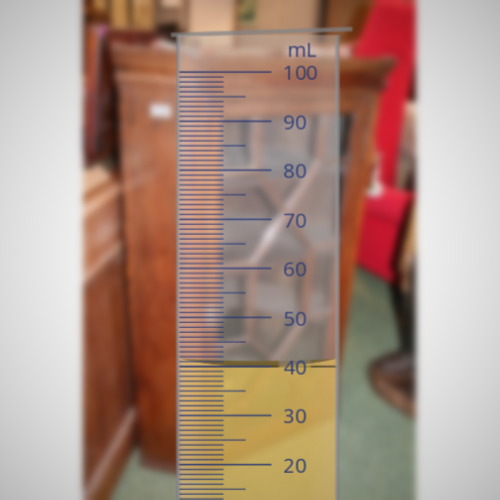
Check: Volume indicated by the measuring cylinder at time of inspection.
40 mL
